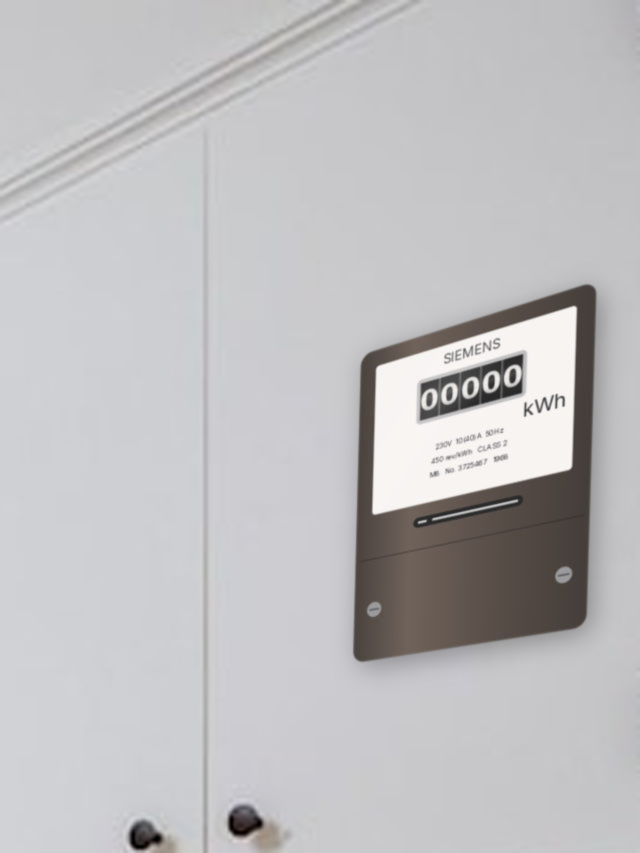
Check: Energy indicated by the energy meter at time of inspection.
0 kWh
